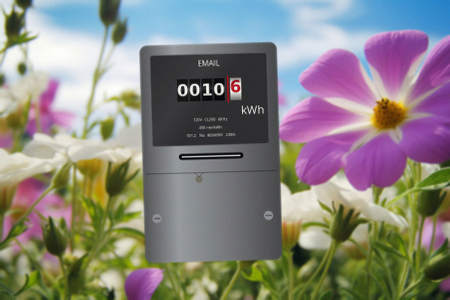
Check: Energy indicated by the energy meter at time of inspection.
10.6 kWh
